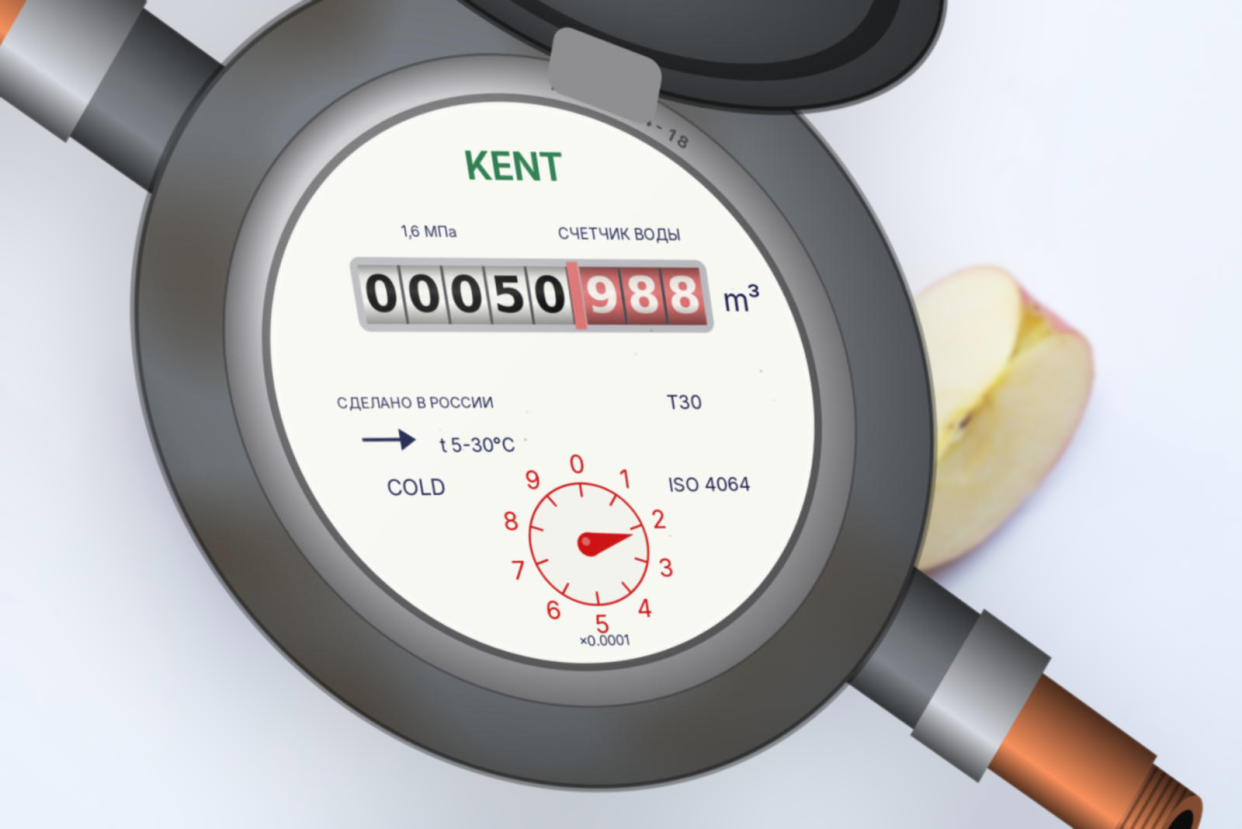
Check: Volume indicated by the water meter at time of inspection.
50.9882 m³
